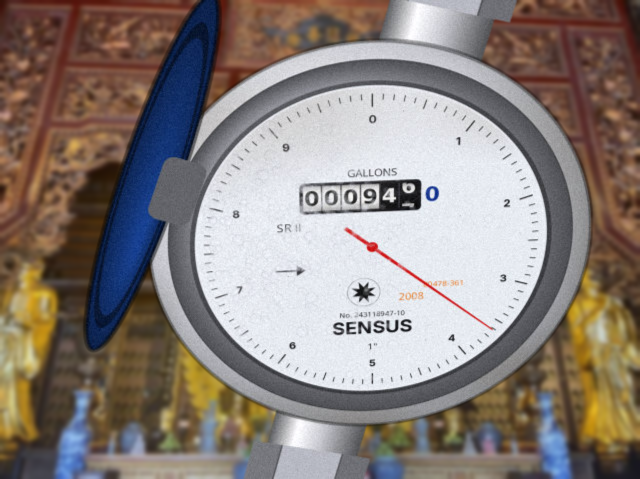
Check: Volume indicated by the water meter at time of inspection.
9463.6 gal
